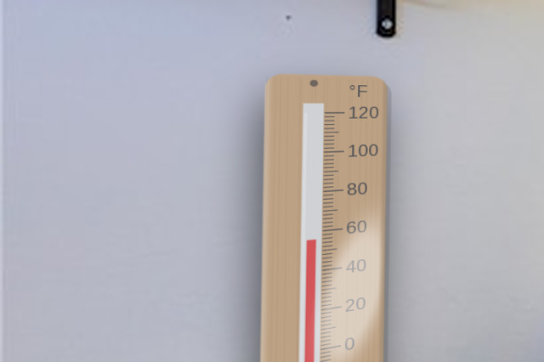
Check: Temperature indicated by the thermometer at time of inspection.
56 °F
